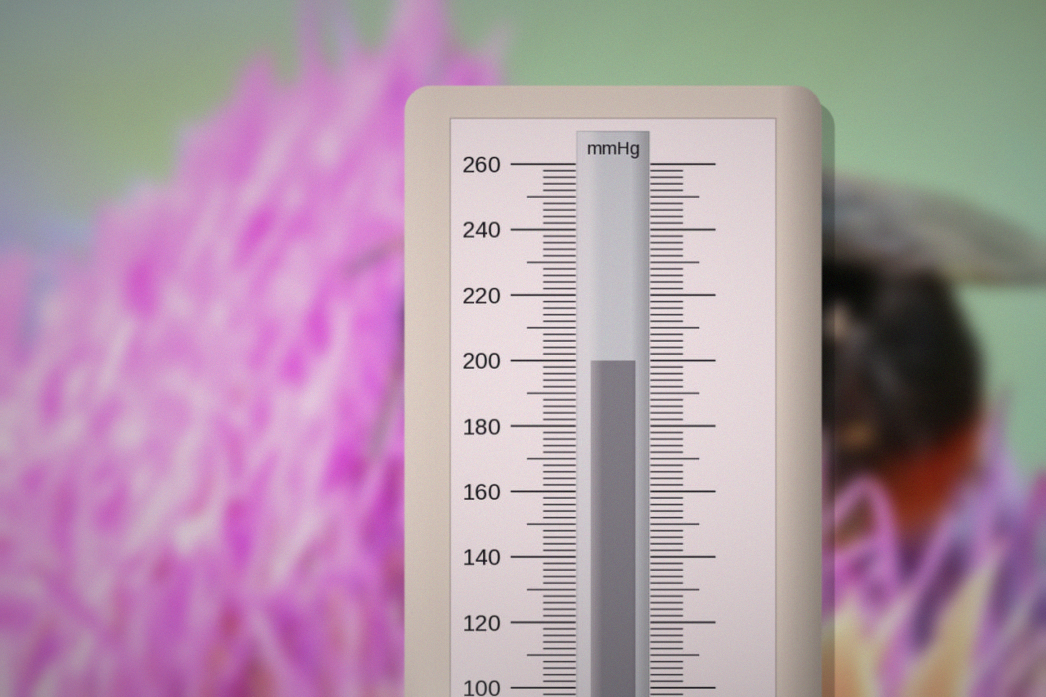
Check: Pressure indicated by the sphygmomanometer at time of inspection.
200 mmHg
